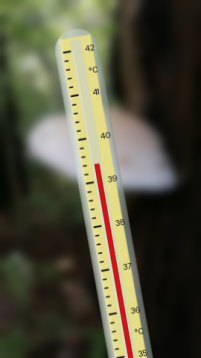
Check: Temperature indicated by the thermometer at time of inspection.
39.4 °C
